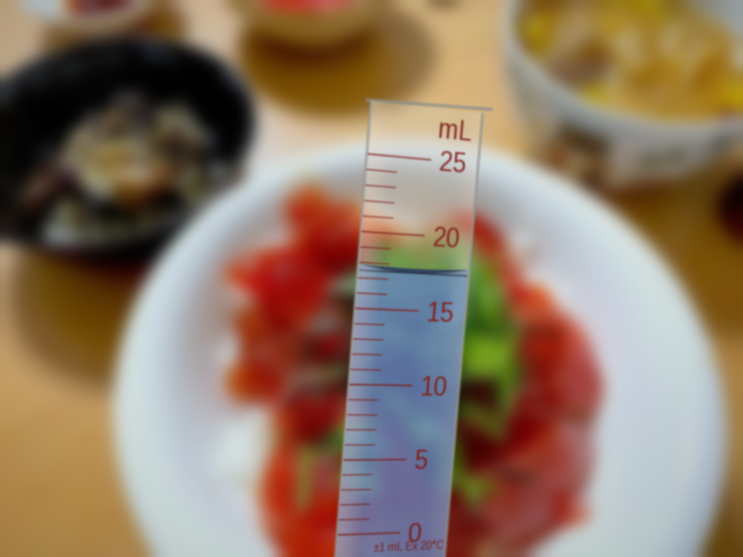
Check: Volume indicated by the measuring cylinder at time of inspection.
17.5 mL
